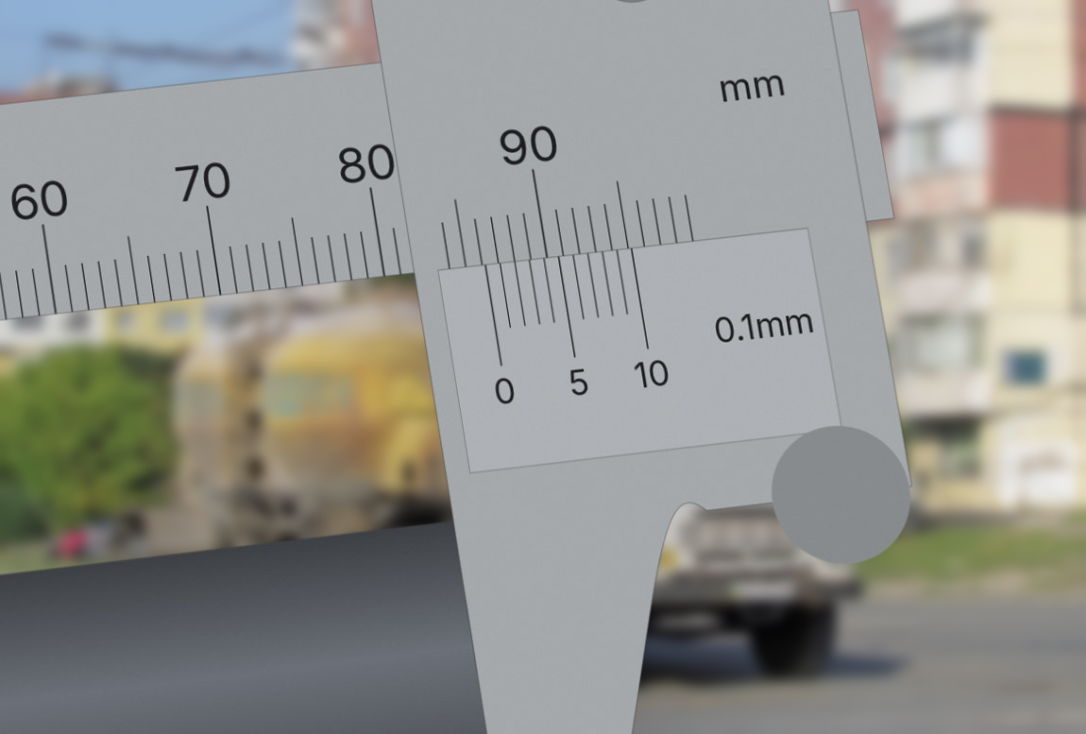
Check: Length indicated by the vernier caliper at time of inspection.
86.2 mm
